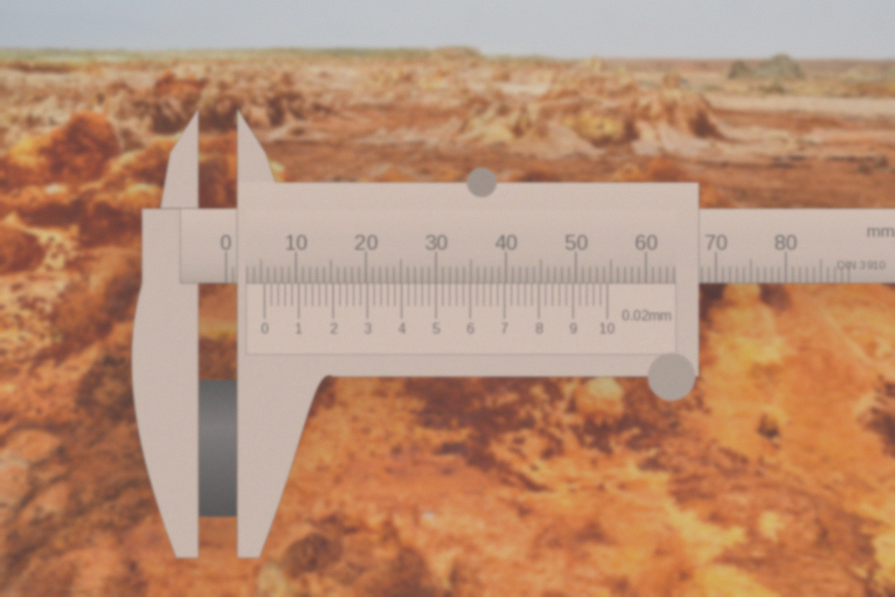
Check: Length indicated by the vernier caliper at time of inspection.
5.5 mm
